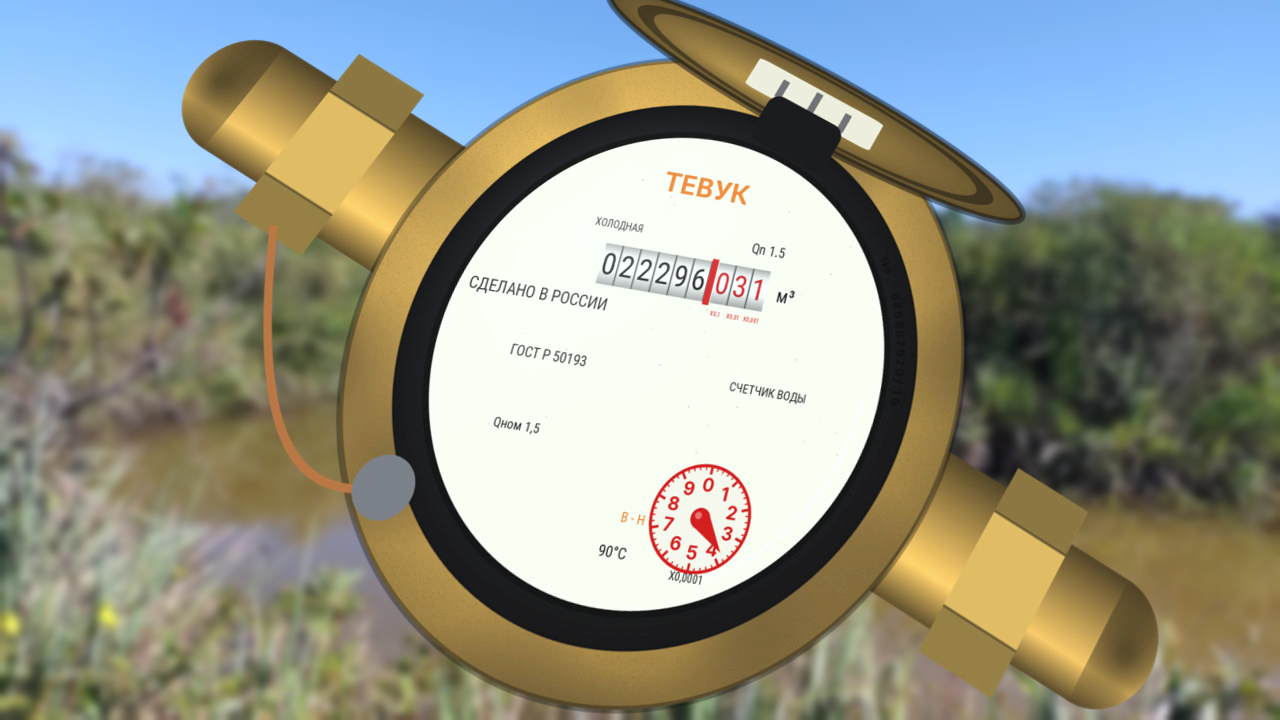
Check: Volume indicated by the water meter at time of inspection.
22296.0313 m³
